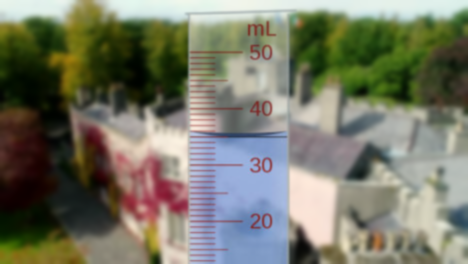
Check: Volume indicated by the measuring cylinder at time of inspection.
35 mL
